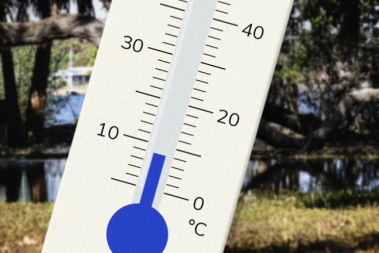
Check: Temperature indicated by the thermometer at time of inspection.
8 °C
